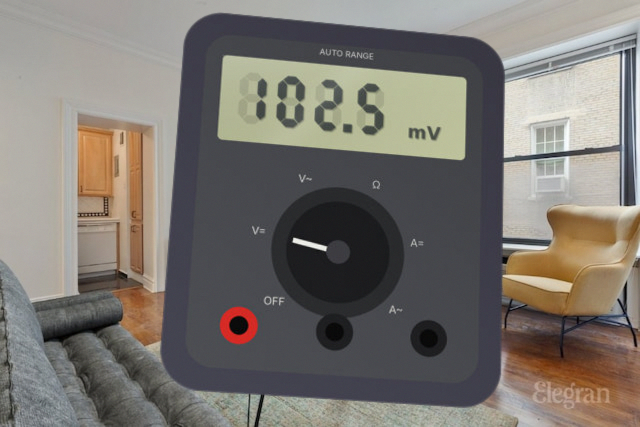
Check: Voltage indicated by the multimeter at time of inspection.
102.5 mV
